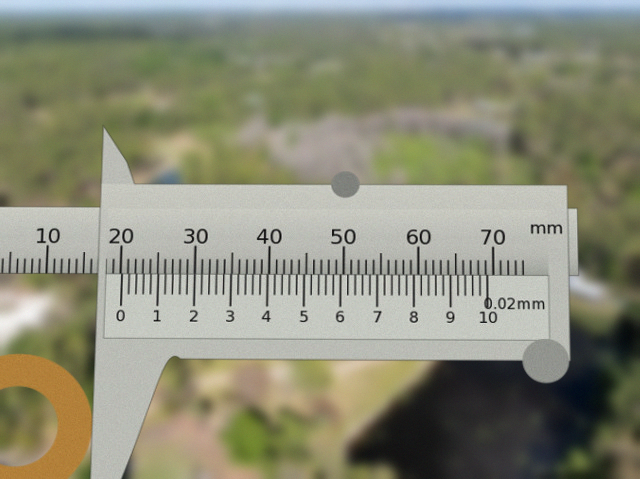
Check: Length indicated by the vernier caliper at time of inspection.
20.2 mm
